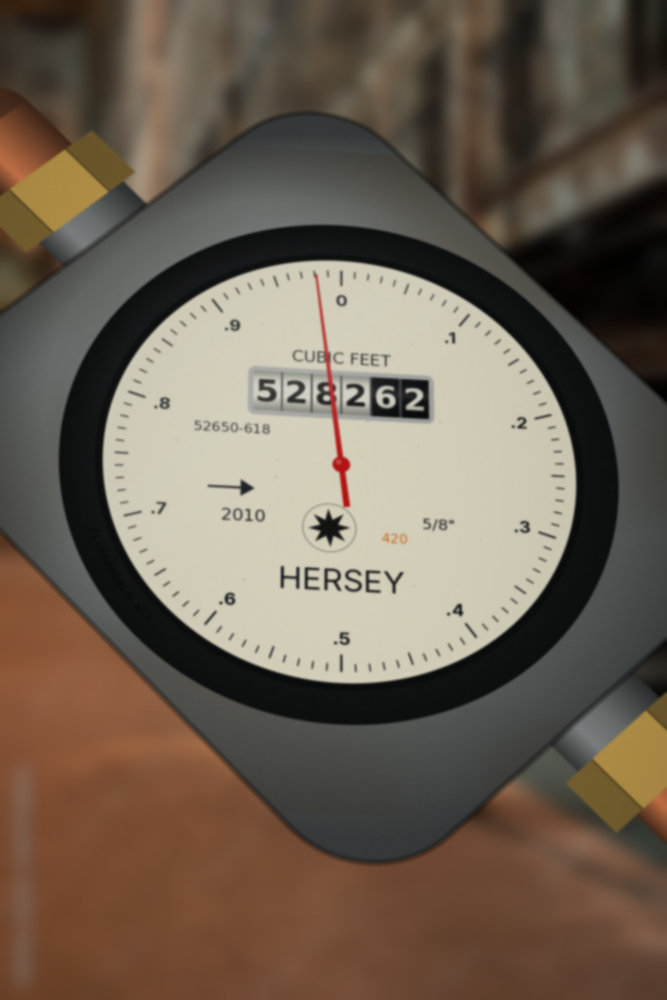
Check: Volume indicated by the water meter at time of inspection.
528261.98 ft³
